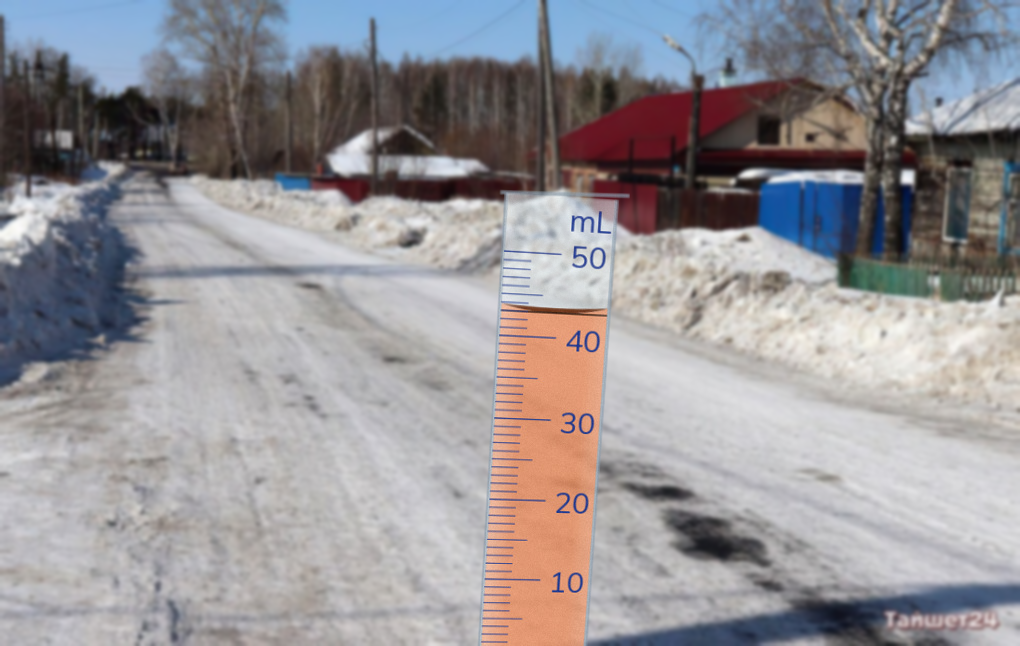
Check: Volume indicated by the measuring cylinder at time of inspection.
43 mL
